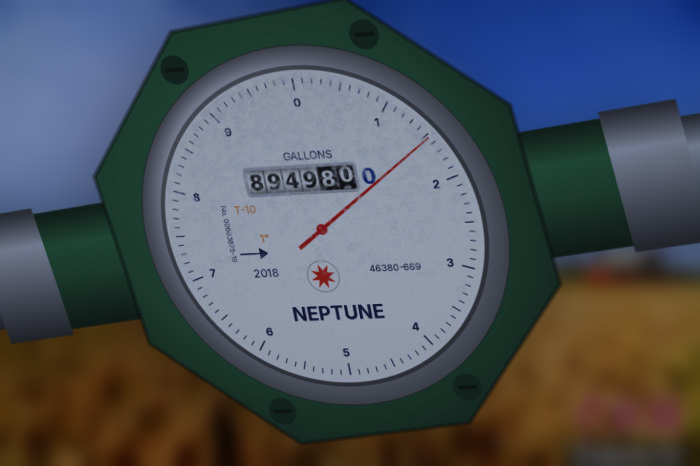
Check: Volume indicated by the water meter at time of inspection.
8949801.5 gal
